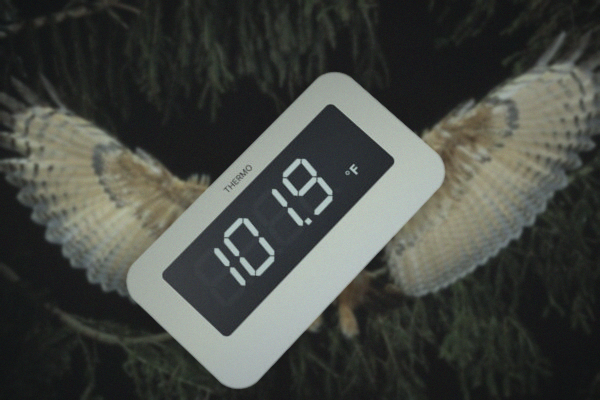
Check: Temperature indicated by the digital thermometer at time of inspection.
101.9 °F
